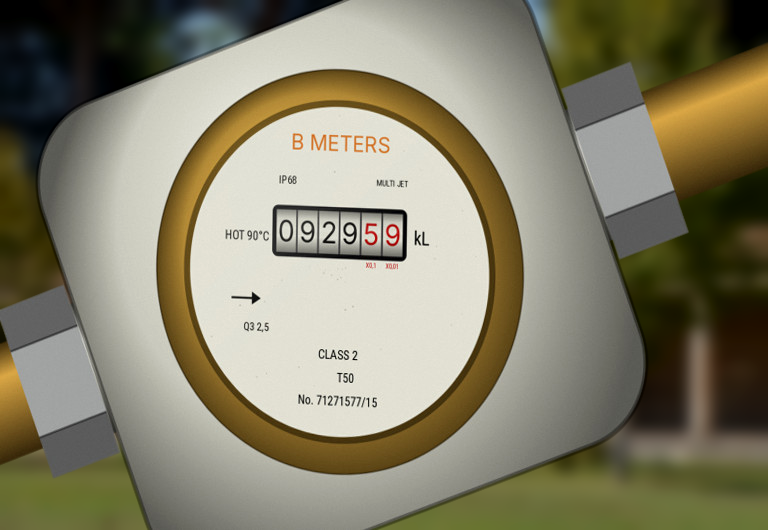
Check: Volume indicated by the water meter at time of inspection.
929.59 kL
